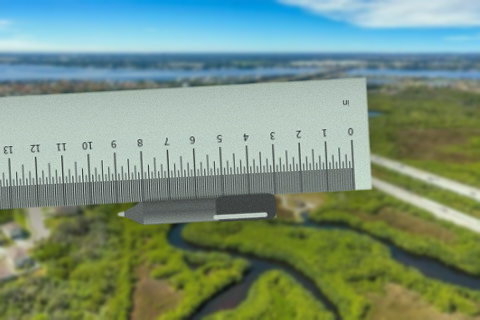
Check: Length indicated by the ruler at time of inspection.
6 in
